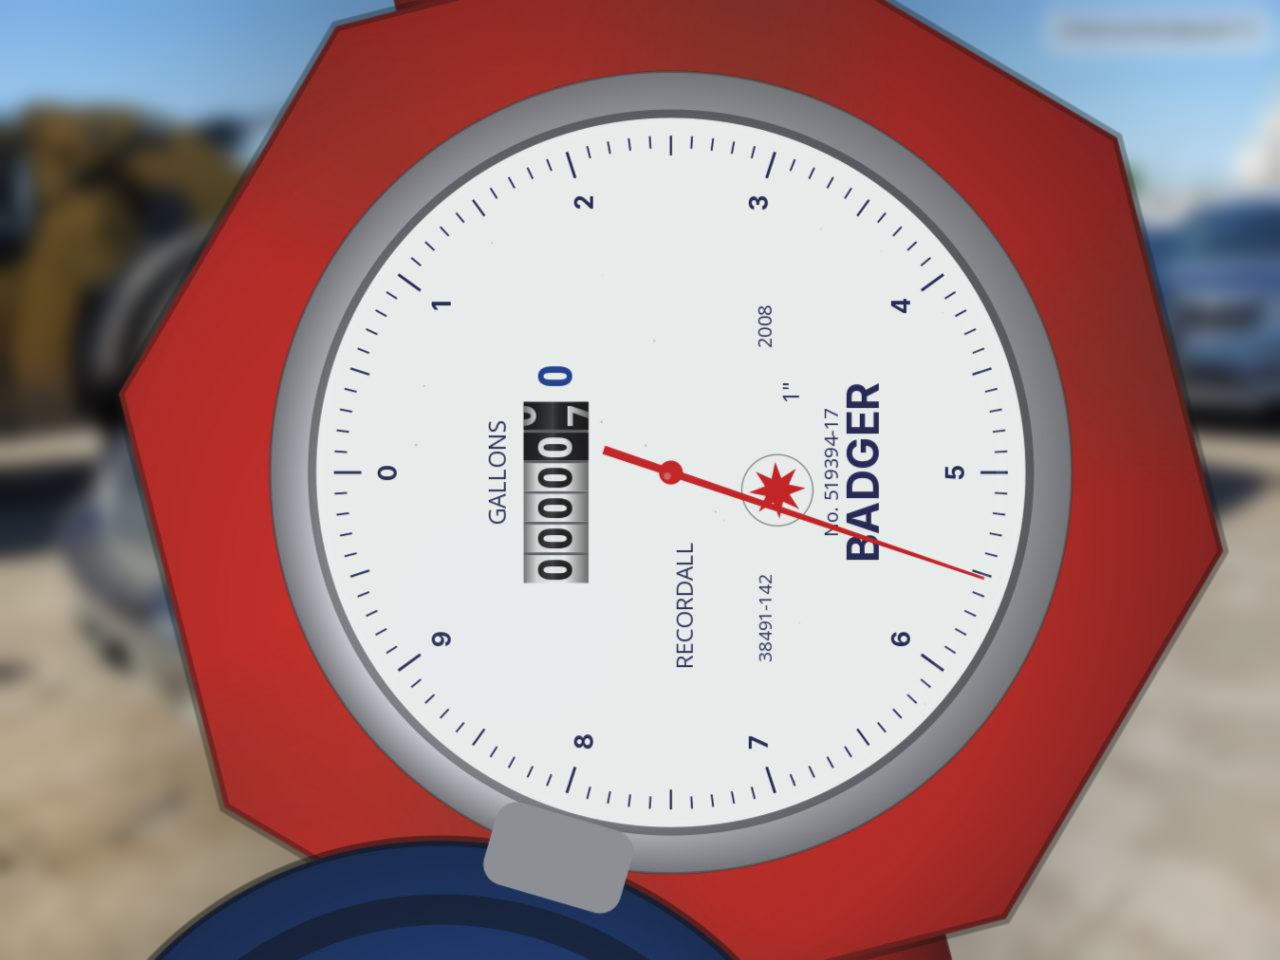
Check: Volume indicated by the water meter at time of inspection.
65.5 gal
